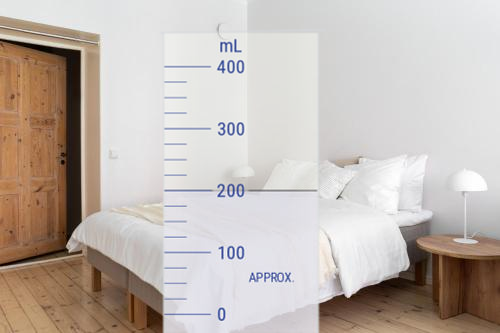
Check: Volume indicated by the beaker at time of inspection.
200 mL
